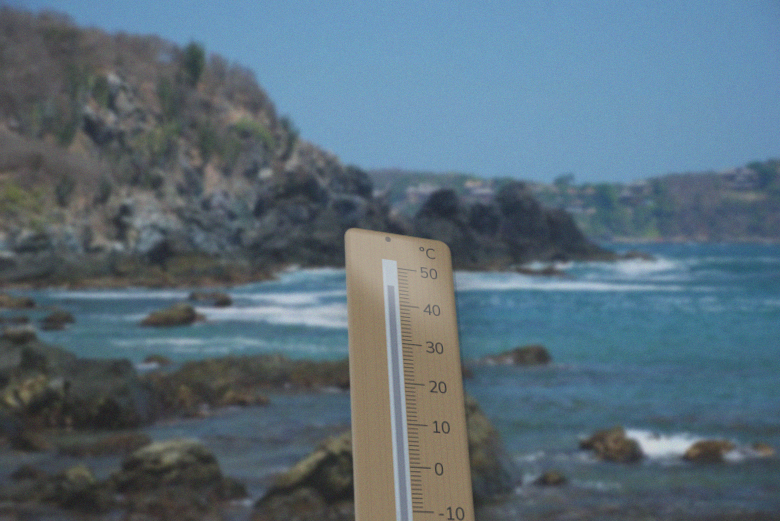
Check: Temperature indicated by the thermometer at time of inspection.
45 °C
